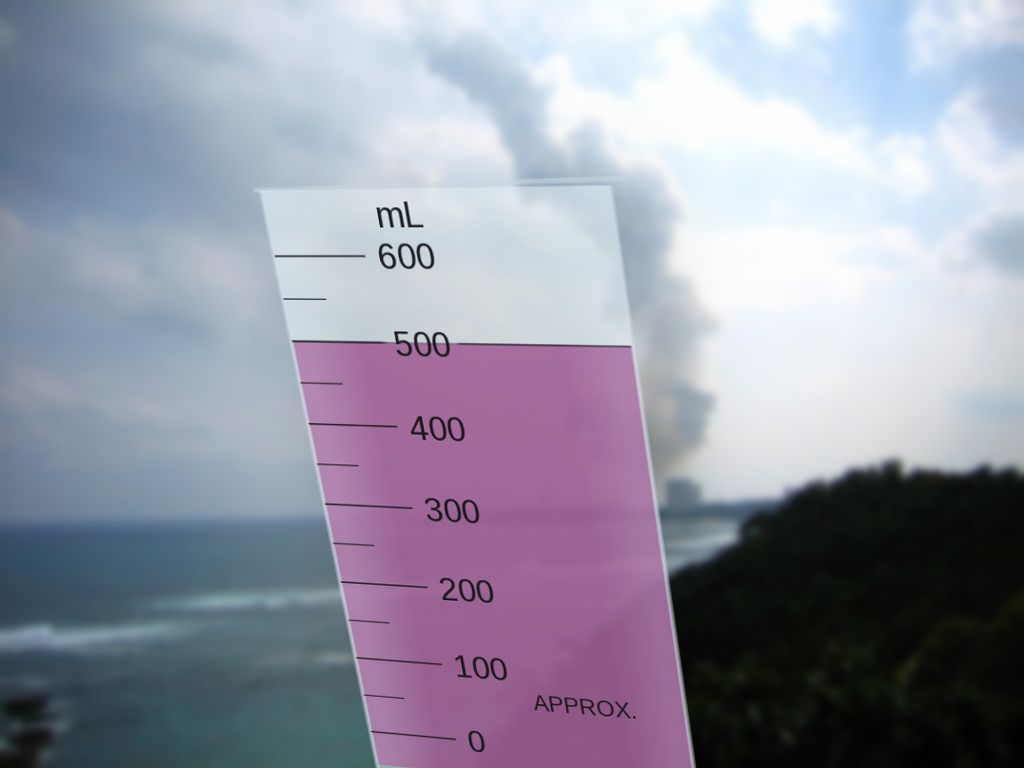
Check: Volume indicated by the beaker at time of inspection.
500 mL
